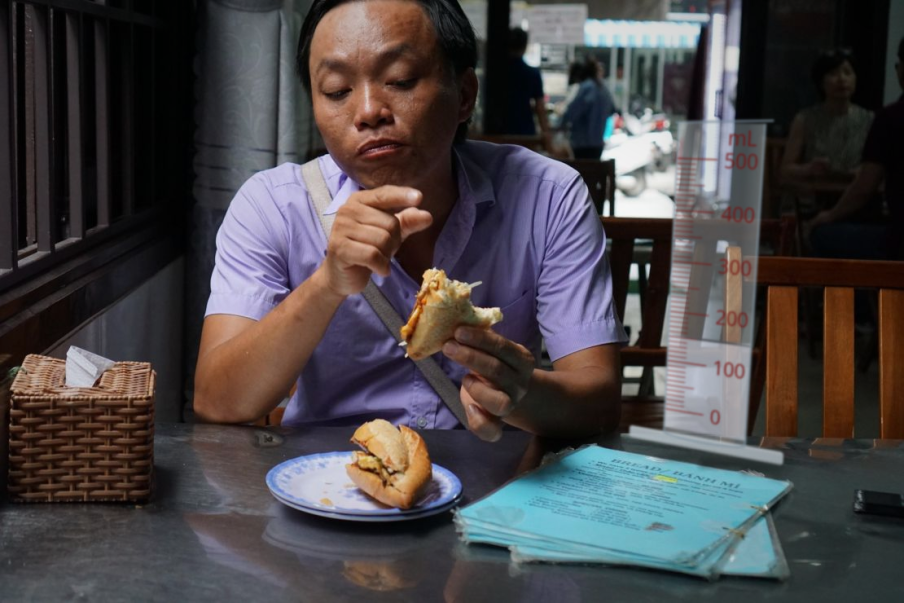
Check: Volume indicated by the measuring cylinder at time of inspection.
150 mL
